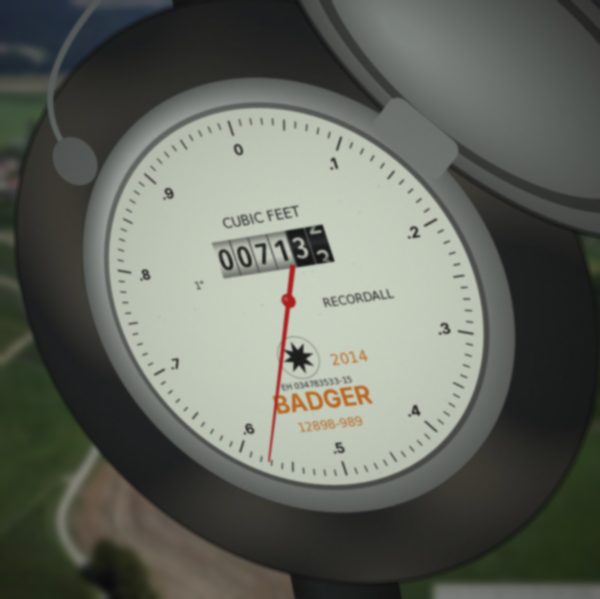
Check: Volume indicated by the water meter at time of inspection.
7132.57 ft³
